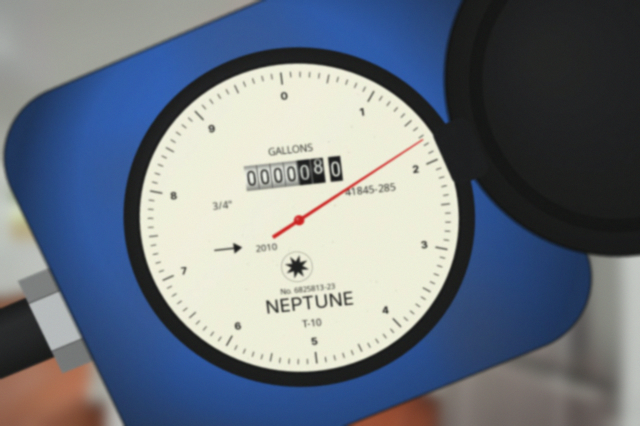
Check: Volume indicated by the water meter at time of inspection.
81.7 gal
